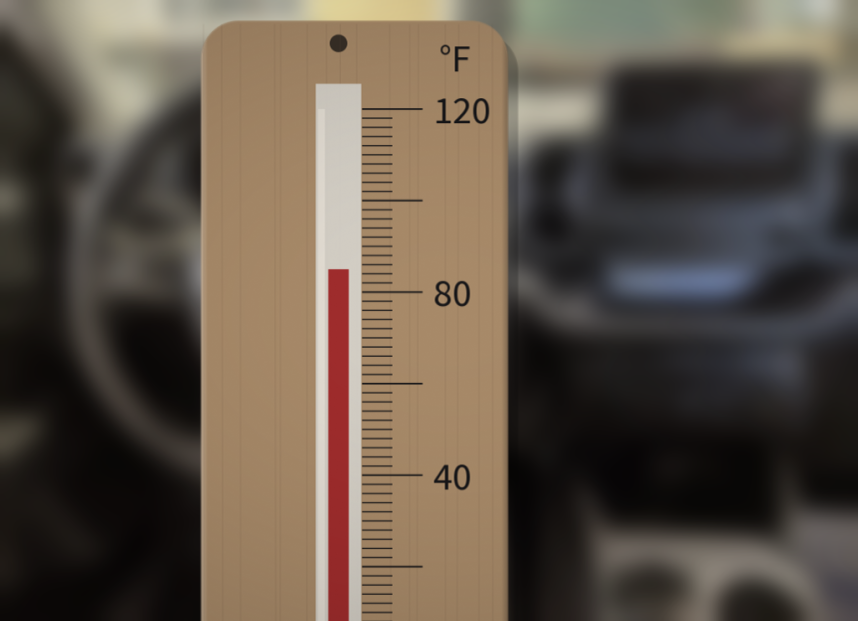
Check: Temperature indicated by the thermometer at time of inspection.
85 °F
